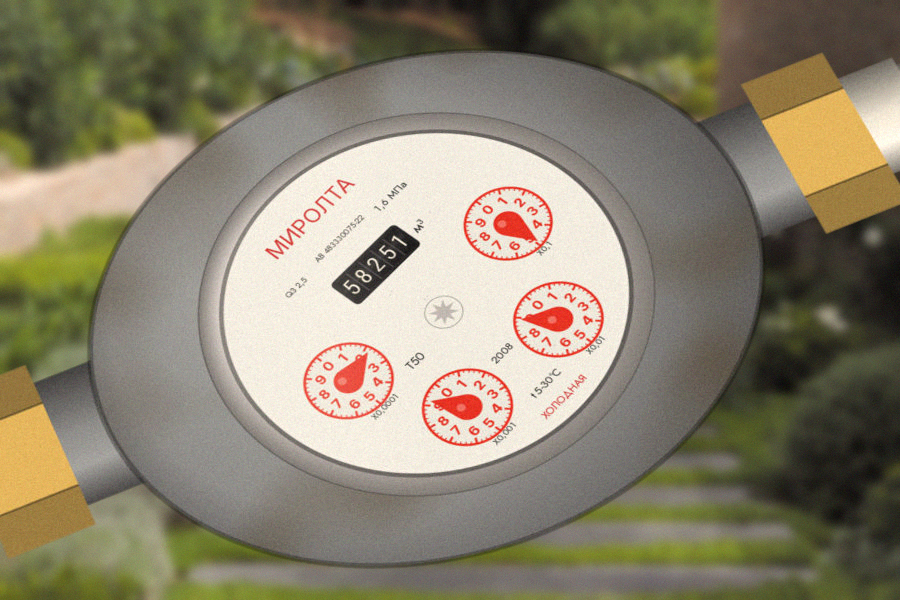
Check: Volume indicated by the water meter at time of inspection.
58251.4892 m³
